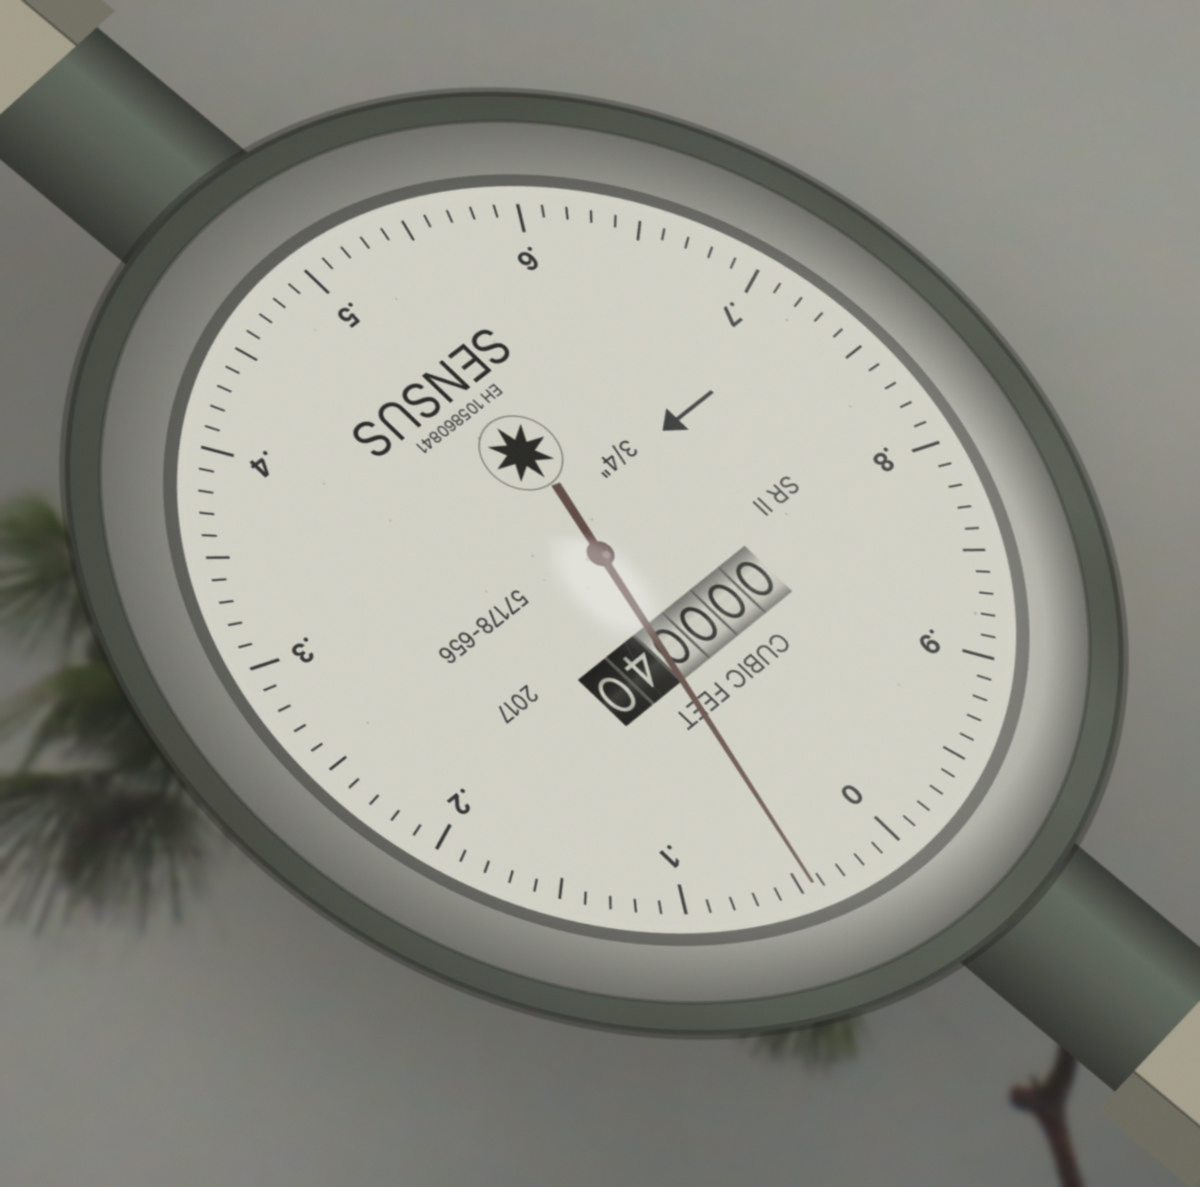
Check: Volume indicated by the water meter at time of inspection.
40.04 ft³
